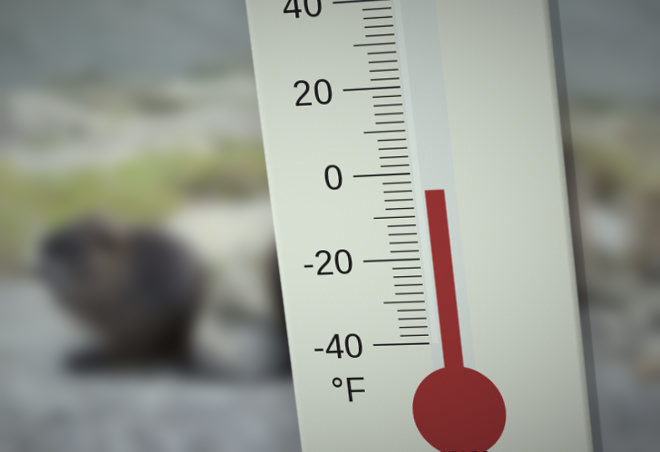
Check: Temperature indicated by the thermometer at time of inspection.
-4 °F
